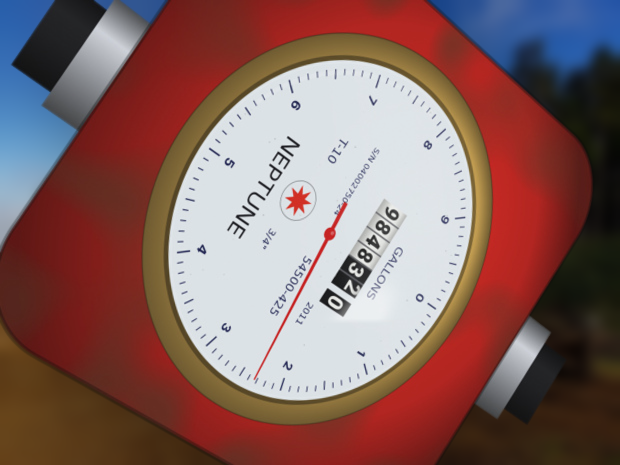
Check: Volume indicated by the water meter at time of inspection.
9848322.3 gal
